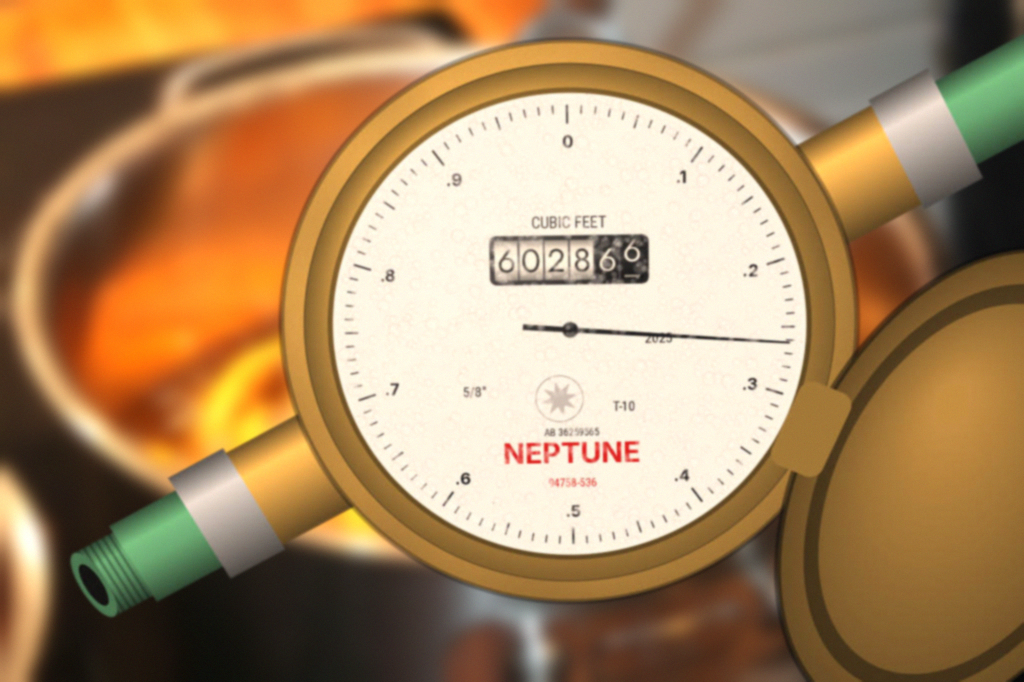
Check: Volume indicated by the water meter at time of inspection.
602866.26 ft³
